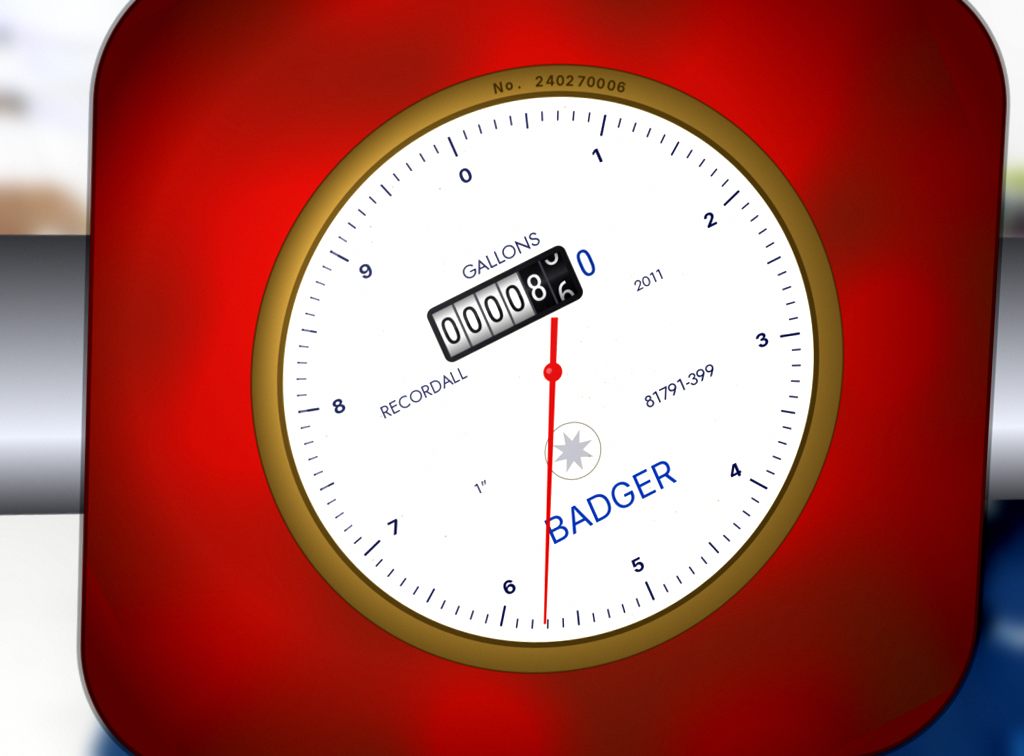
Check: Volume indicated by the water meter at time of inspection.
855.7 gal
